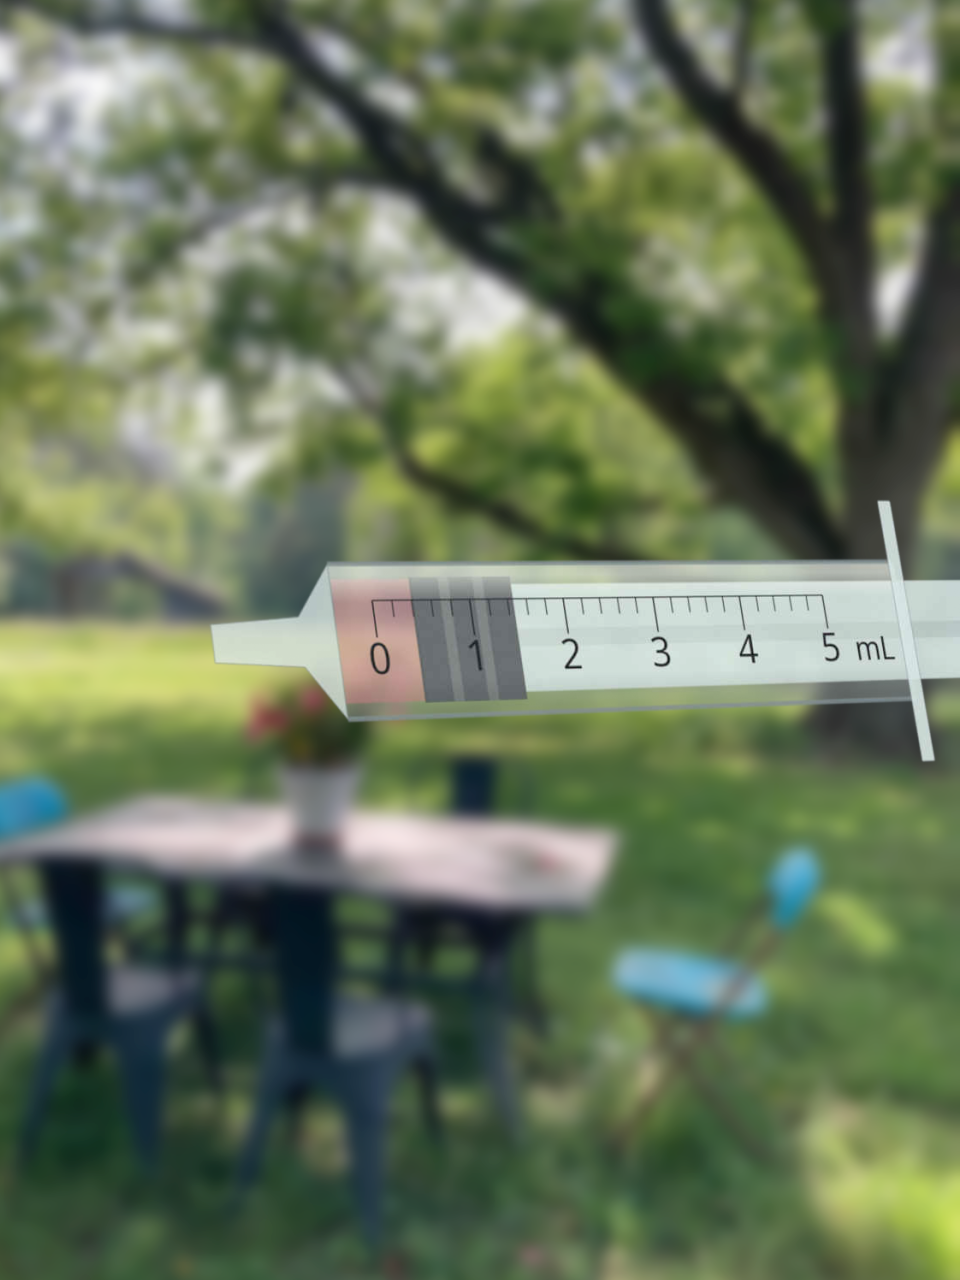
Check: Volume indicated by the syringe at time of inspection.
0.4 mL
